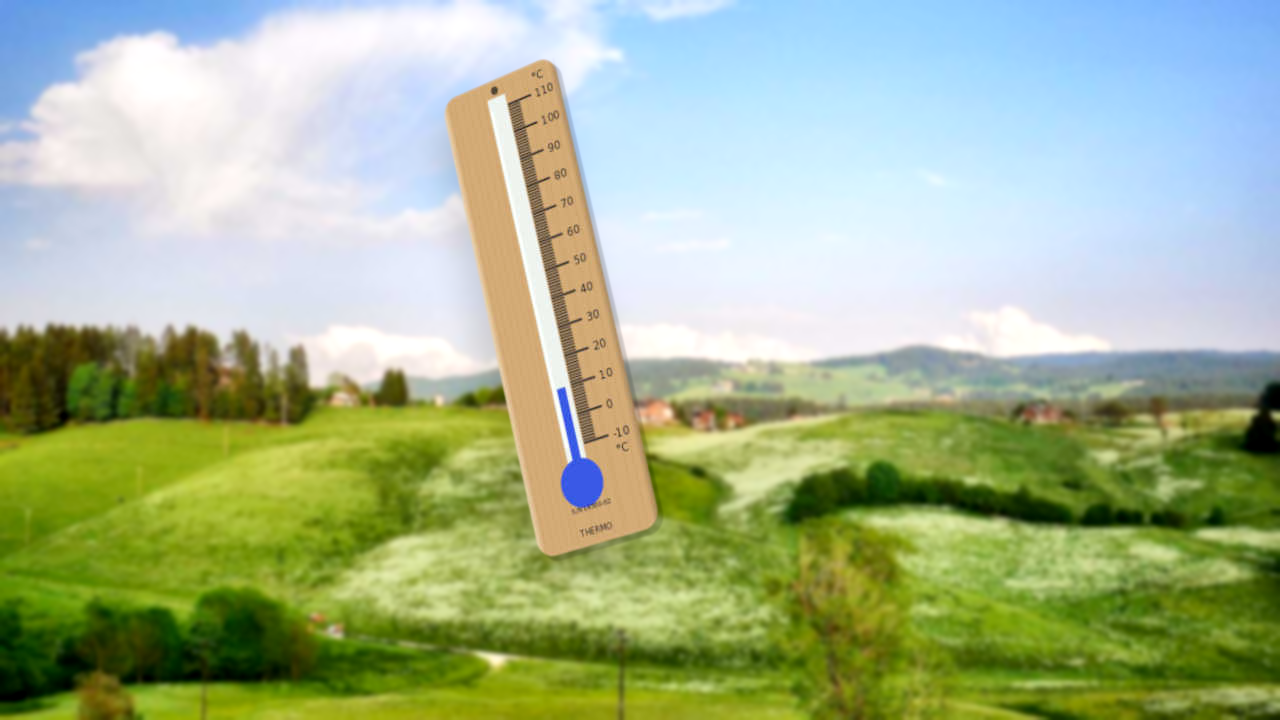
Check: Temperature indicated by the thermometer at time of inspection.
10 °C
